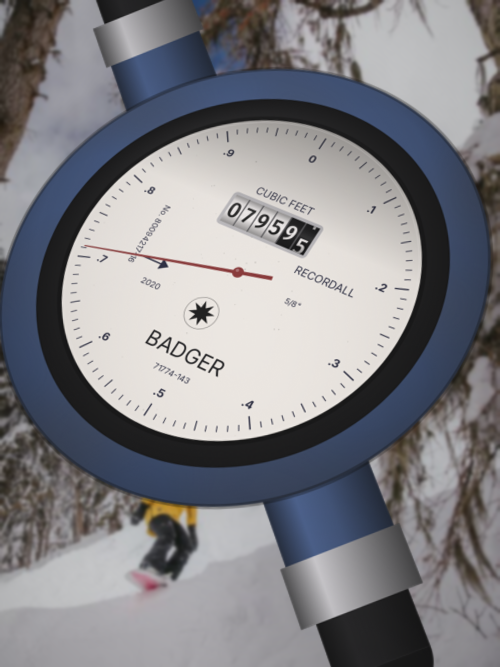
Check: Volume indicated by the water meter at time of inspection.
79594.71 ft³
